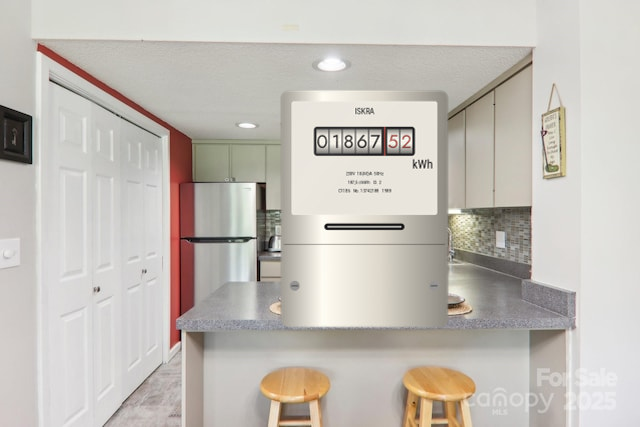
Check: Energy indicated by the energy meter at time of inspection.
1867.52 kWh
